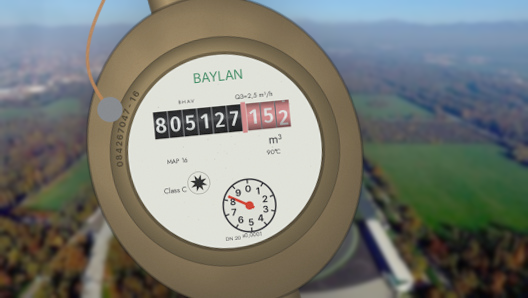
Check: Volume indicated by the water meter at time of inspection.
805127.1518 m³
